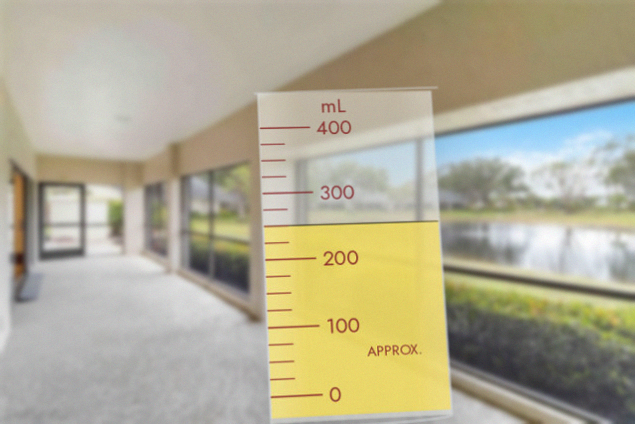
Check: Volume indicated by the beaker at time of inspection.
250 mL
